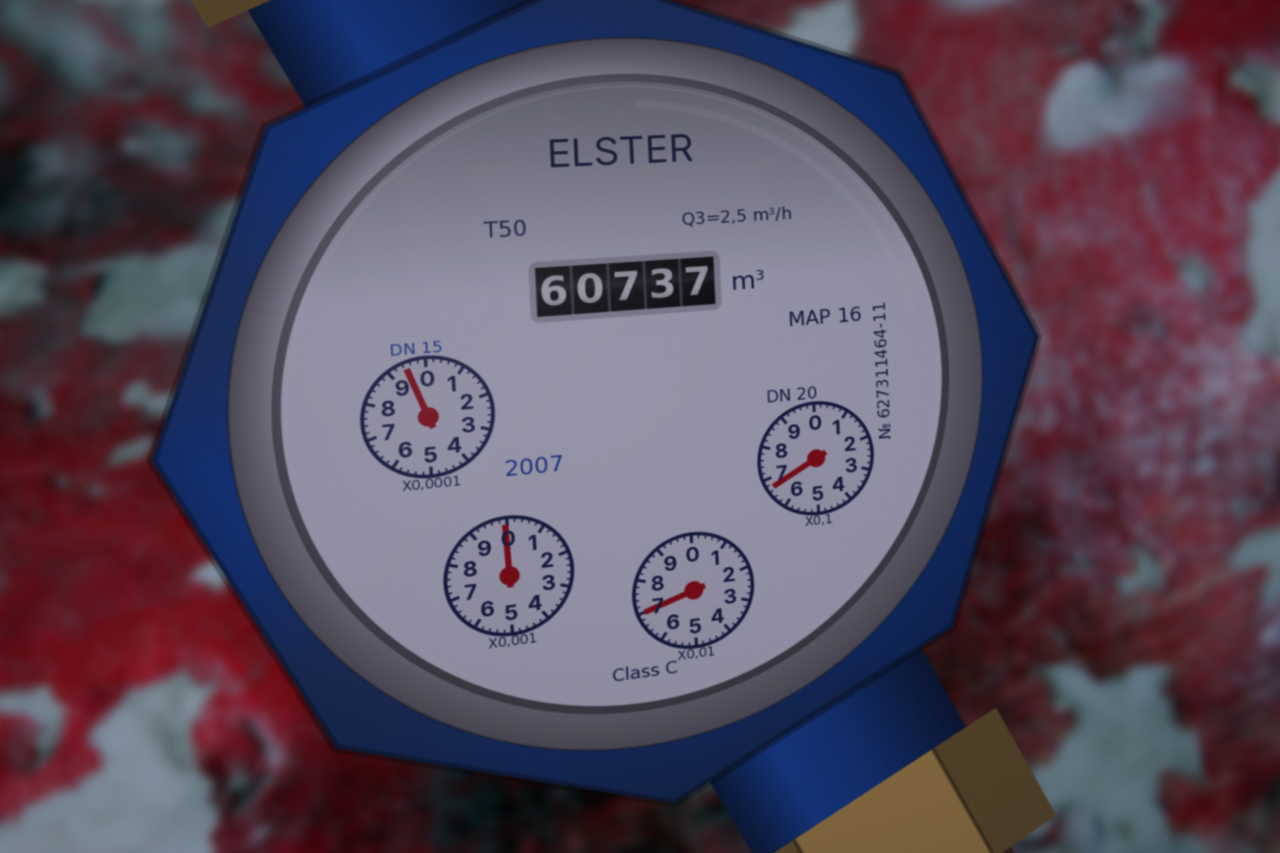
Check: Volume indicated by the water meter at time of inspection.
60737.6699 m³
